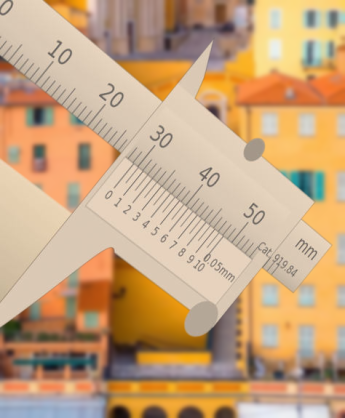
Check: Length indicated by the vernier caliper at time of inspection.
29.2 mm
